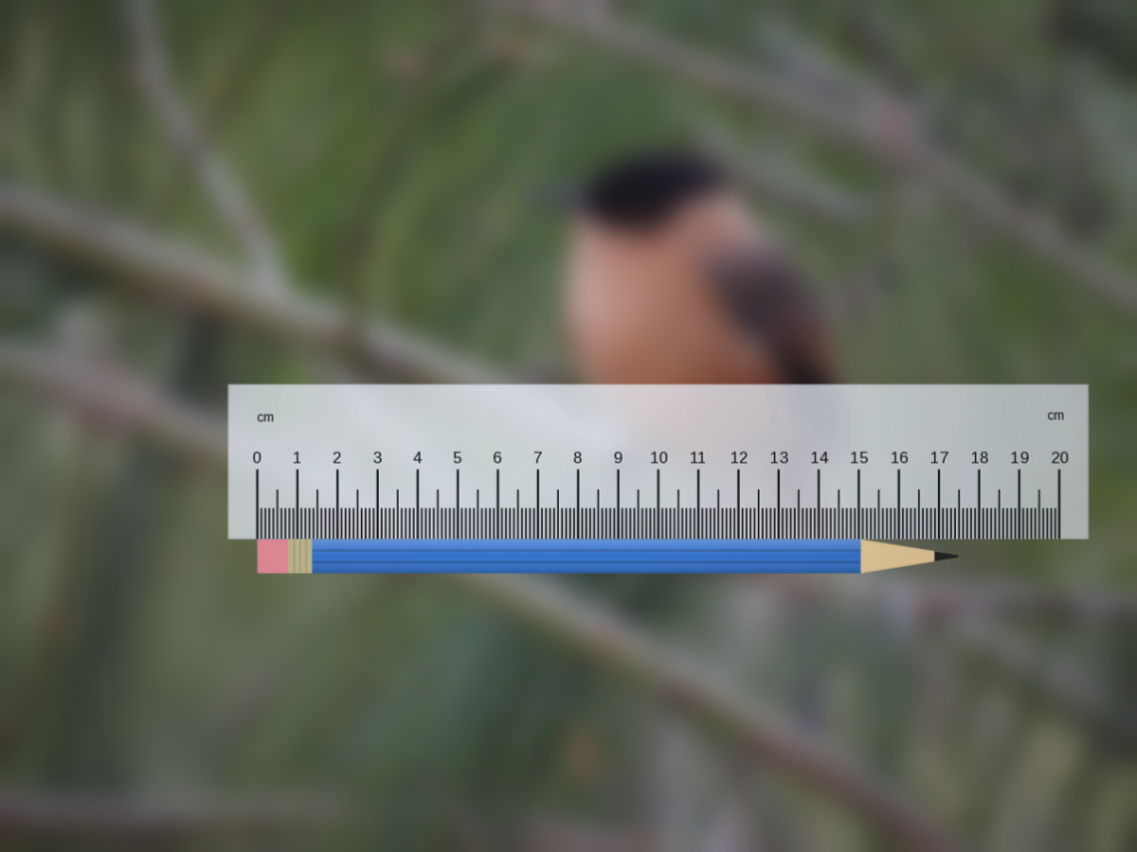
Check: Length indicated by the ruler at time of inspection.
17.5 cm
